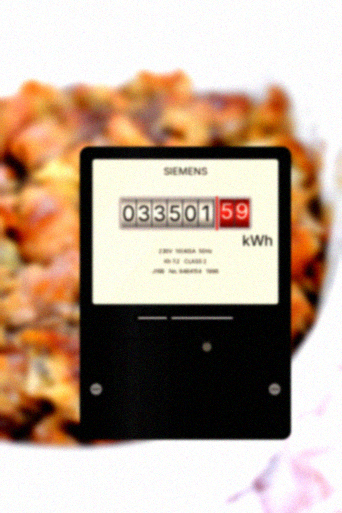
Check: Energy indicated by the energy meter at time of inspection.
33501.59 kWh
